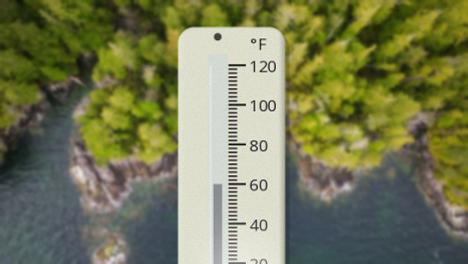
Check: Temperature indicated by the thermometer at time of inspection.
60 °F
